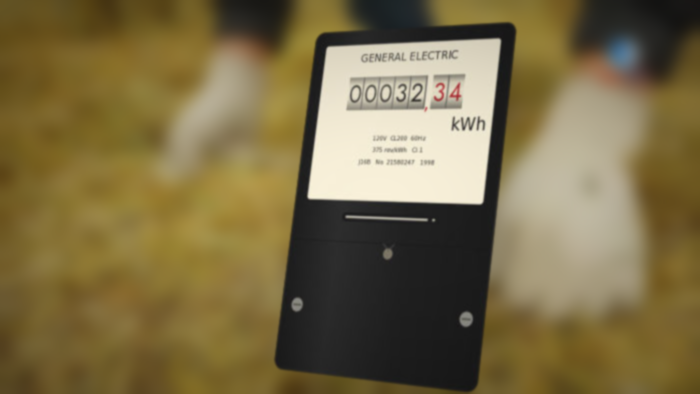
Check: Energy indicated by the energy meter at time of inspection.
32.34 kWh
